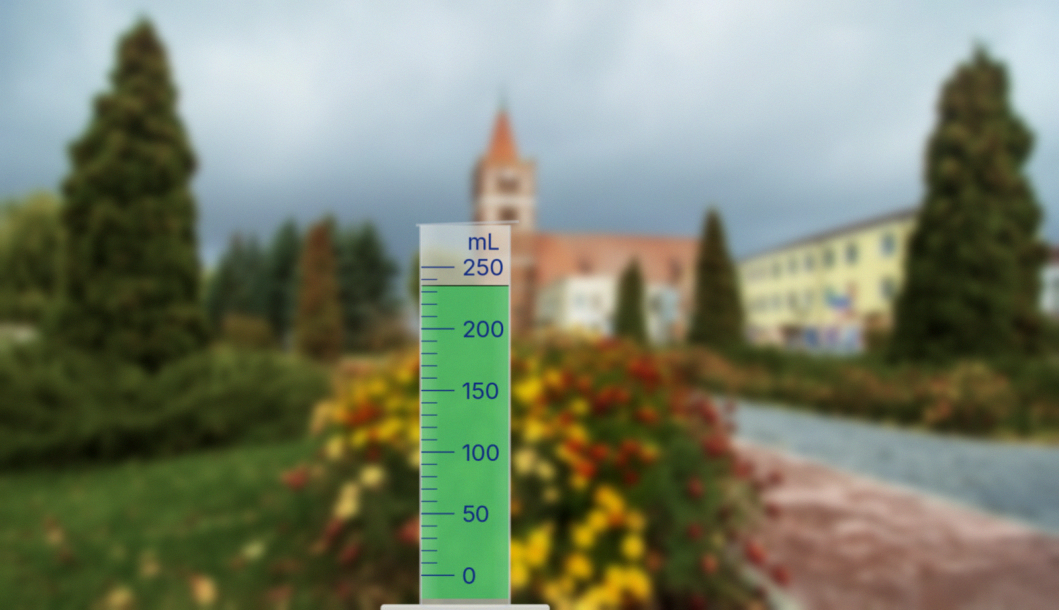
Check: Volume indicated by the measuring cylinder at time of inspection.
235 mL
